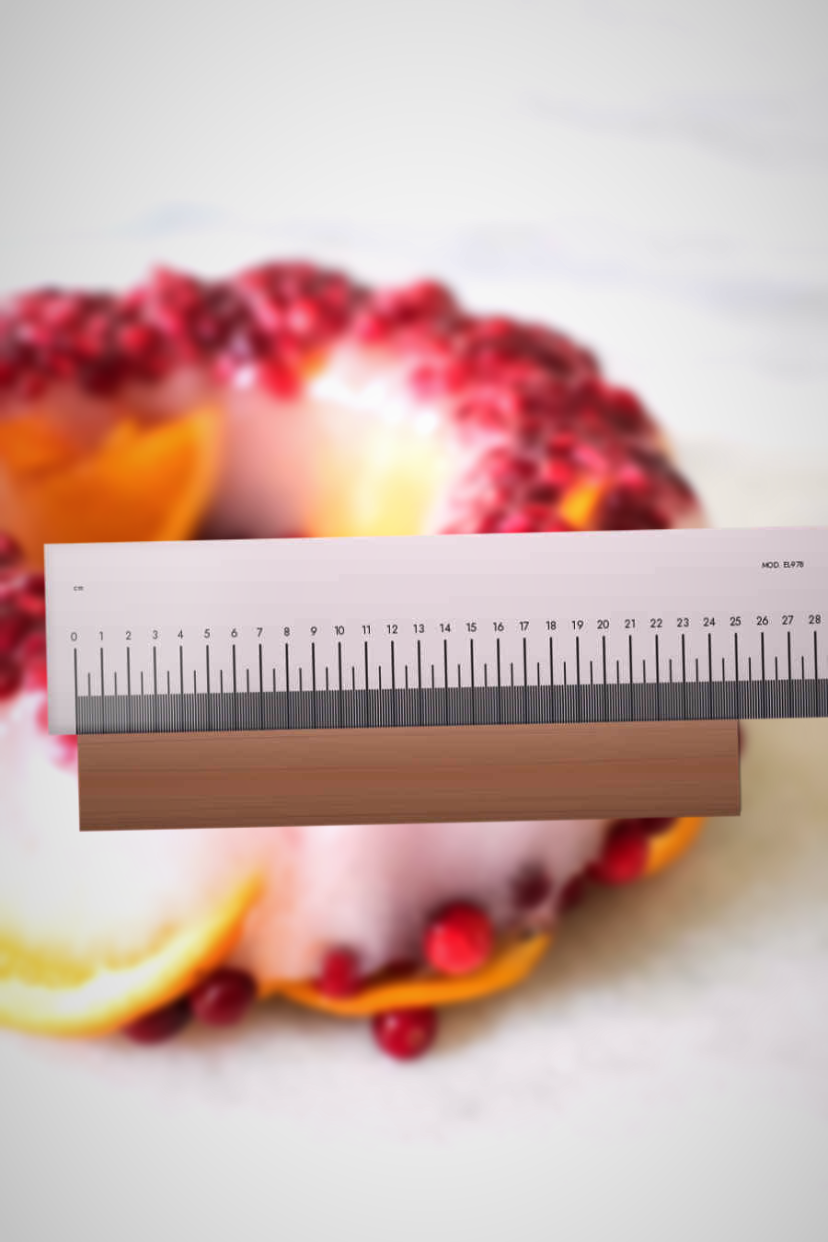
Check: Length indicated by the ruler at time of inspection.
25 cm
